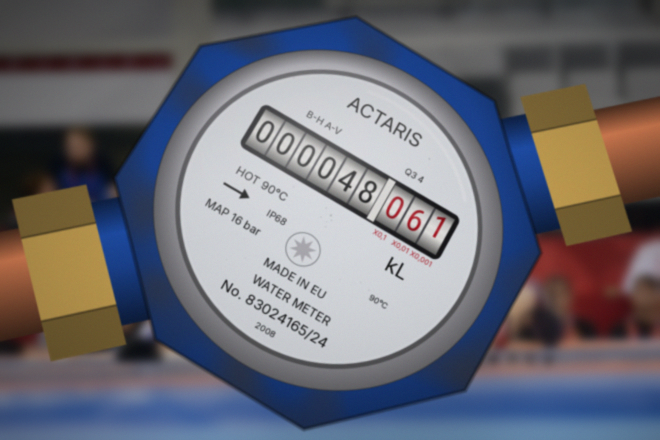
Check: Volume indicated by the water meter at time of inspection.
48.061 kL
